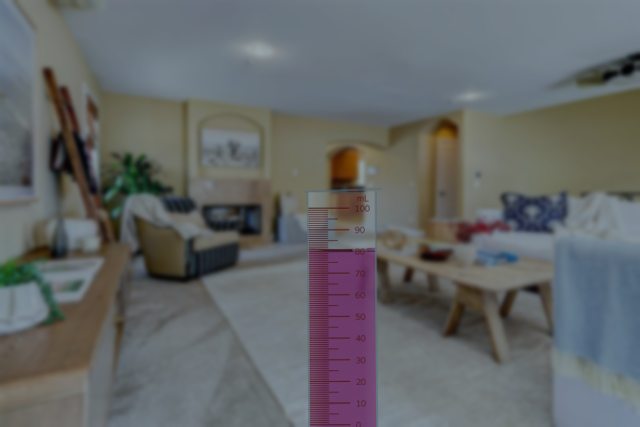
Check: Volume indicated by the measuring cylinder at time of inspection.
80 mL
